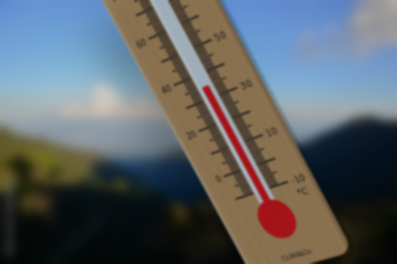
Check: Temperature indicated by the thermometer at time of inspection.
35 °C
